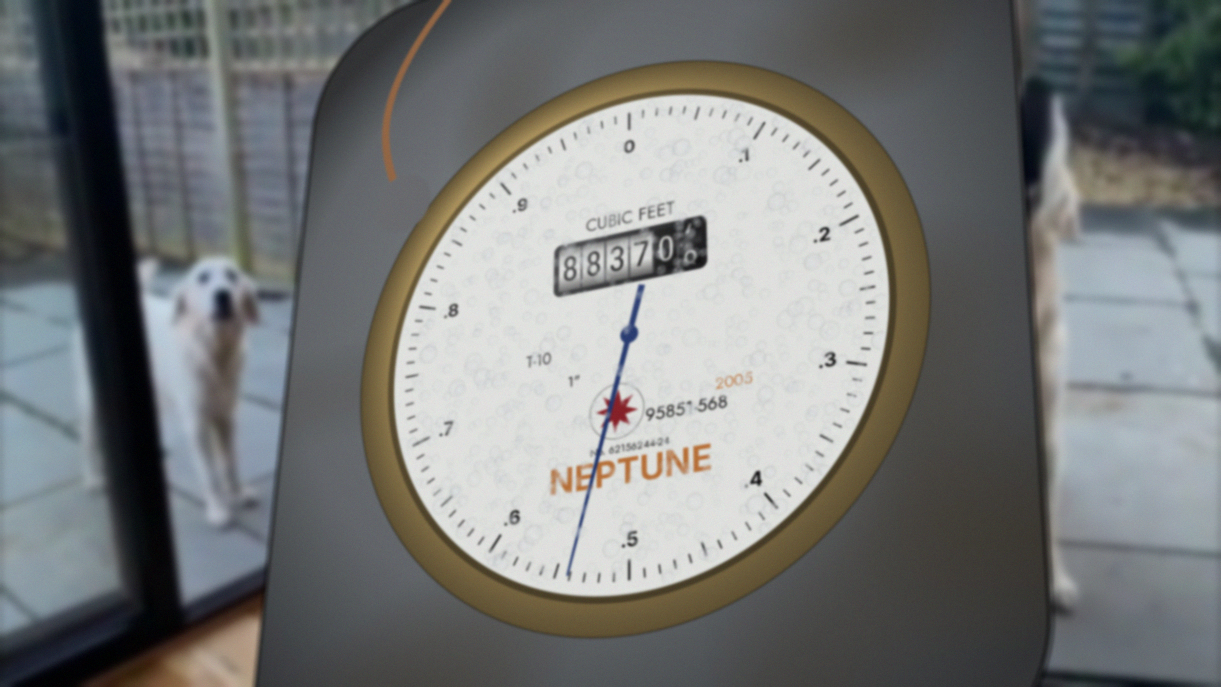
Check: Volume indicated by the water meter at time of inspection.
883707.54 ft³
